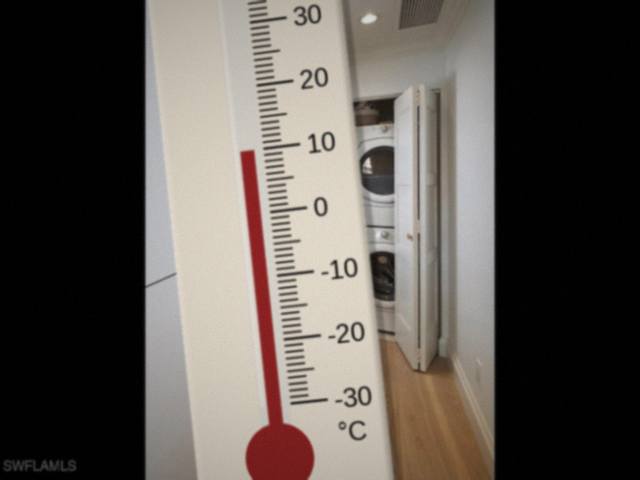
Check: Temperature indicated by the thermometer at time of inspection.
10 °C
